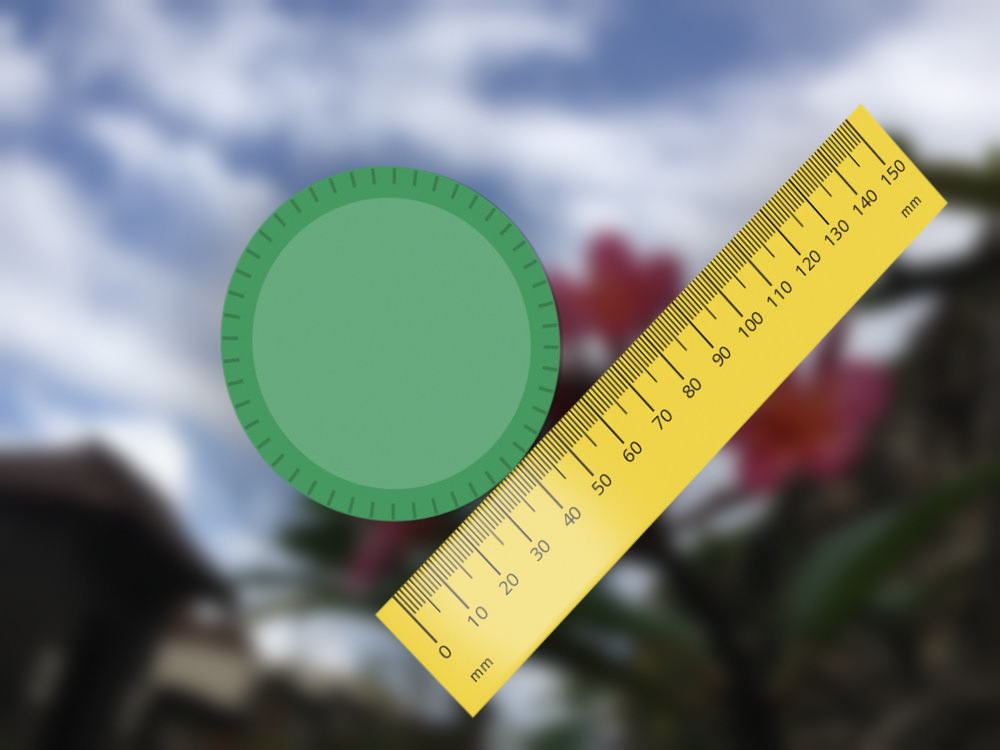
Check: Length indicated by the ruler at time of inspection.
75 mm
